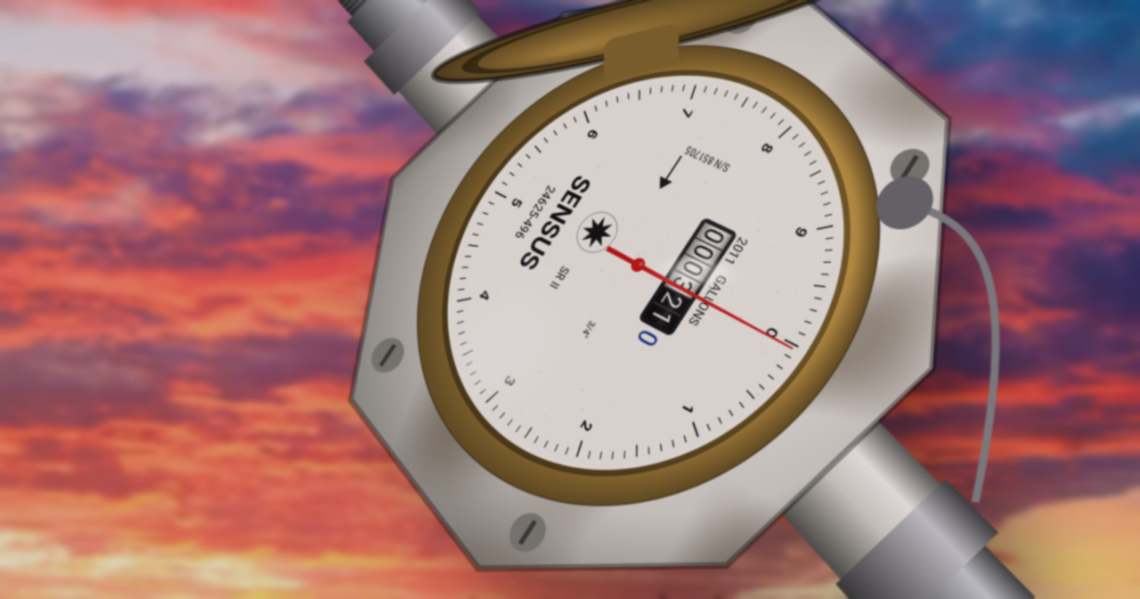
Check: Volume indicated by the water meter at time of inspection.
3210.0 gal
